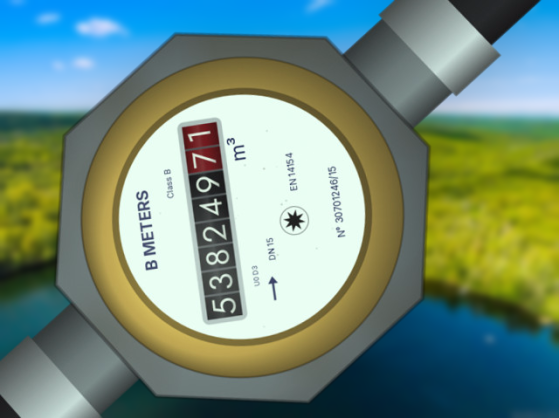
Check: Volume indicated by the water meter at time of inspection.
538249.71 m³
